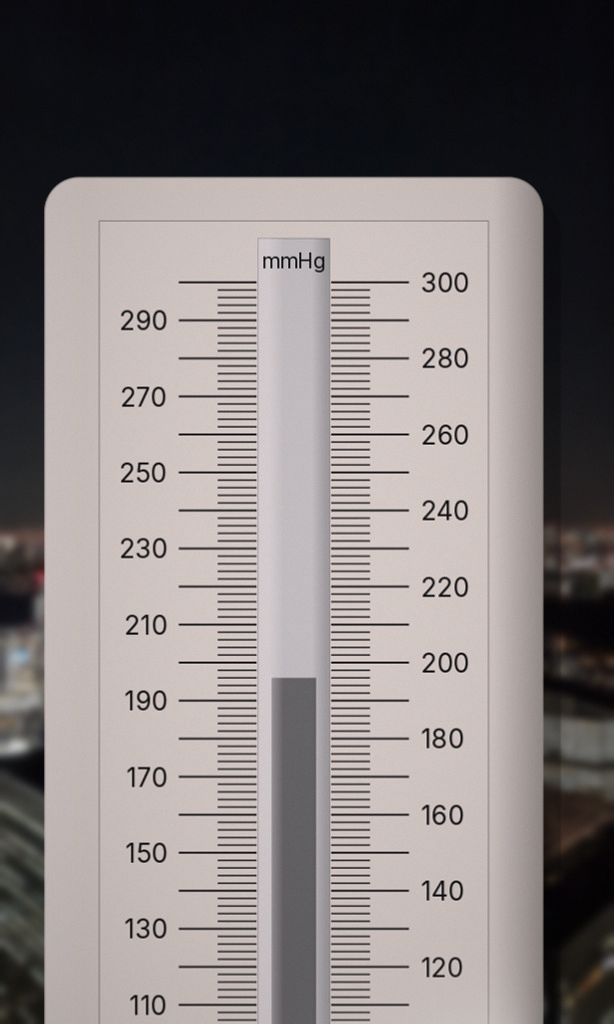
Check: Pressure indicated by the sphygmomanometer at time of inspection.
196 mmHg
